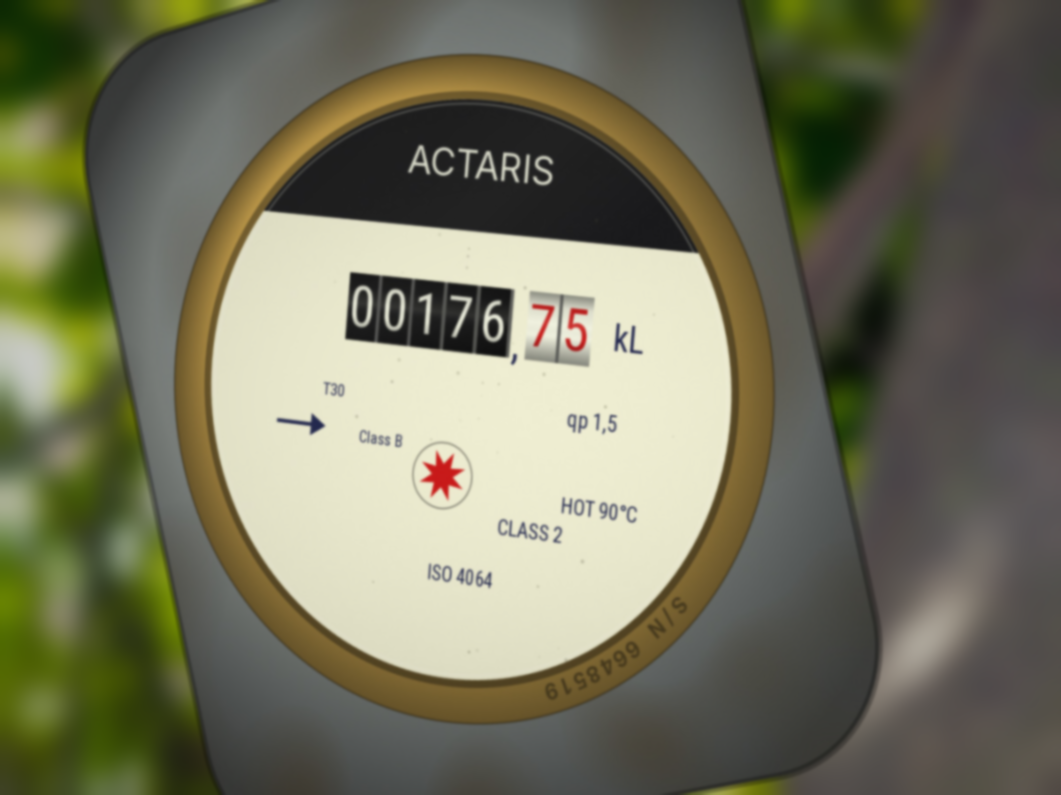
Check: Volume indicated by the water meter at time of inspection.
176.75 kL
